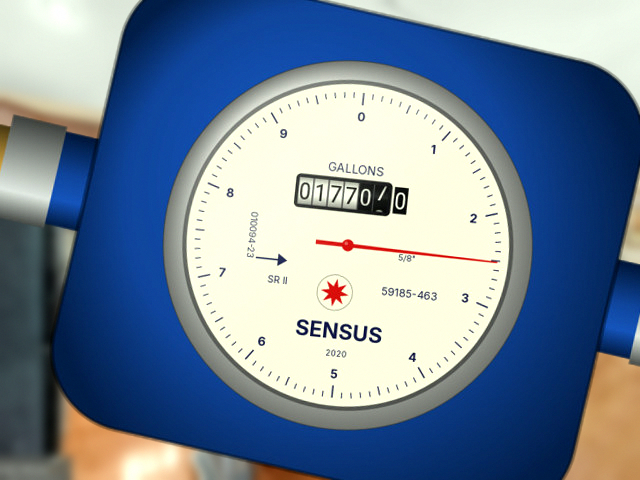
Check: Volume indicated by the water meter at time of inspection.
177072.5 gal
